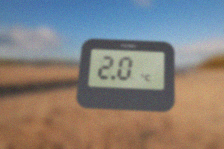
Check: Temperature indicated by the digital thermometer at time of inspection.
2.0 °C
